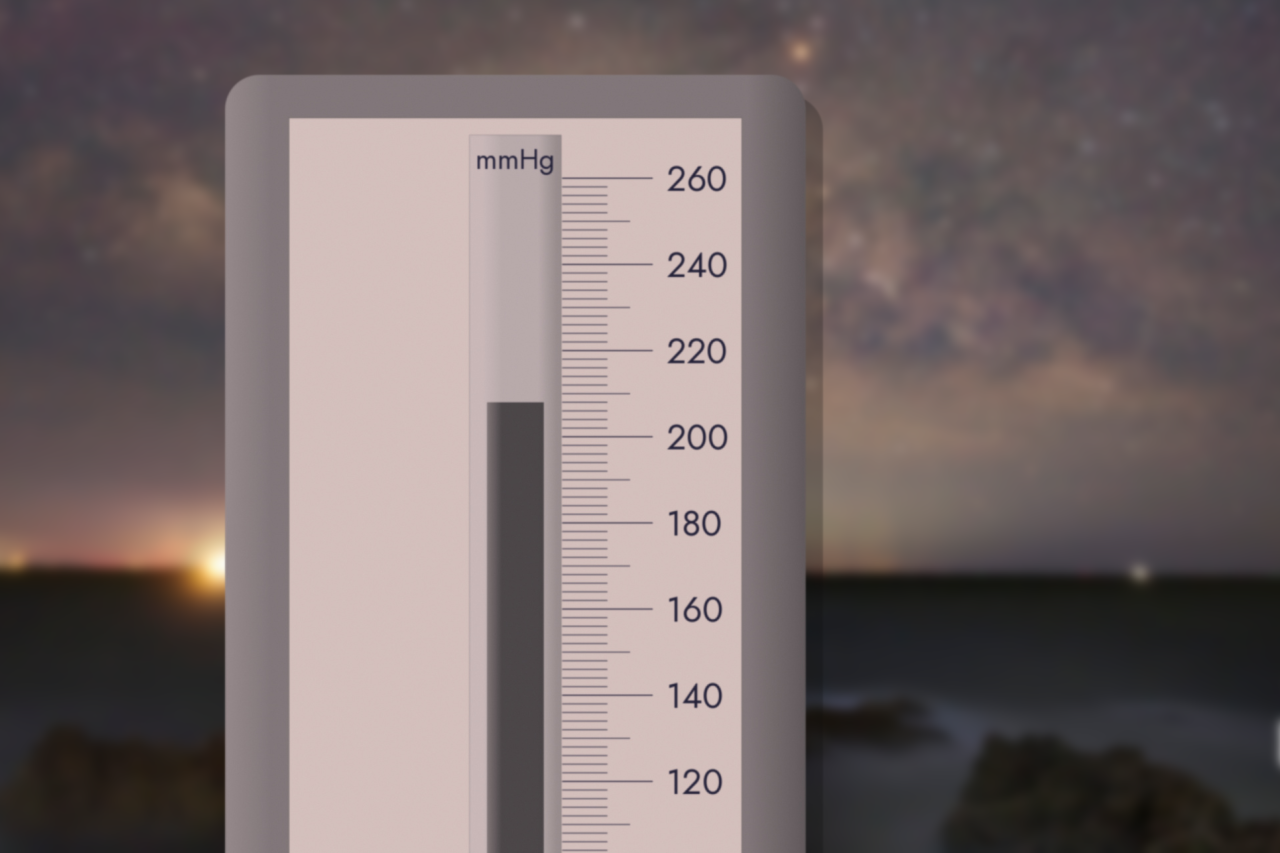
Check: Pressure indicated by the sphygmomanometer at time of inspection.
208 mmHg
